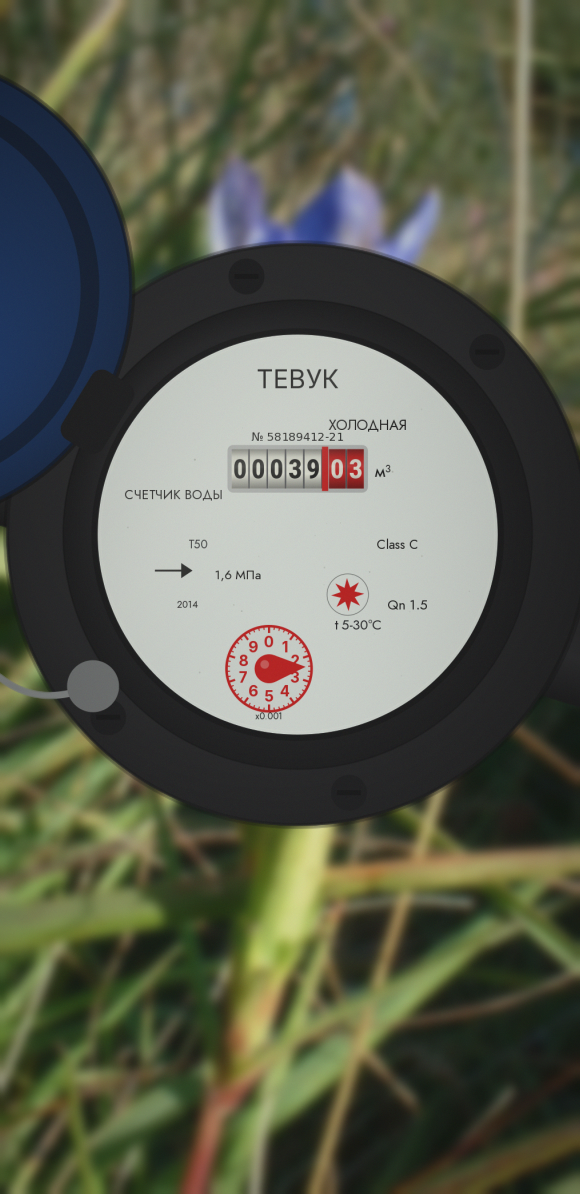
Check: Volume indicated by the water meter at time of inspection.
39.032 m³
